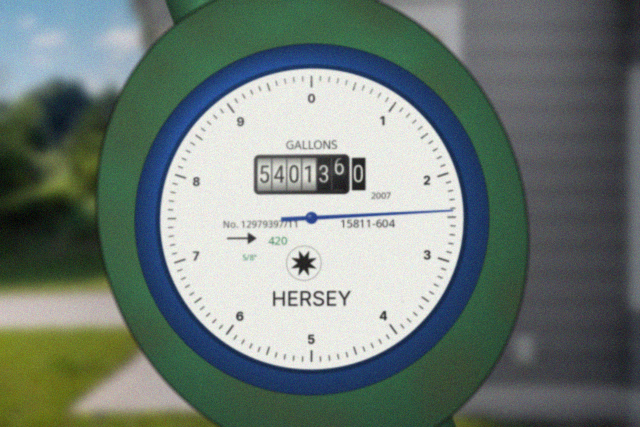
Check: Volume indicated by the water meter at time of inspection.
5401362.4 gal
